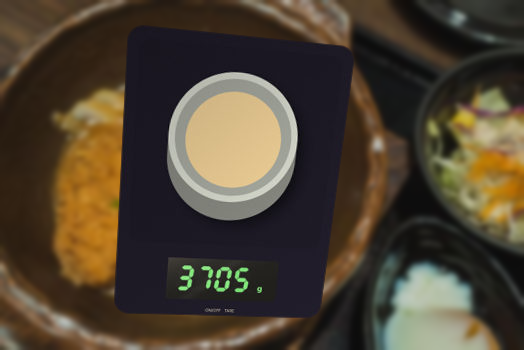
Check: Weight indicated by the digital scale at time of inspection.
3705 g
